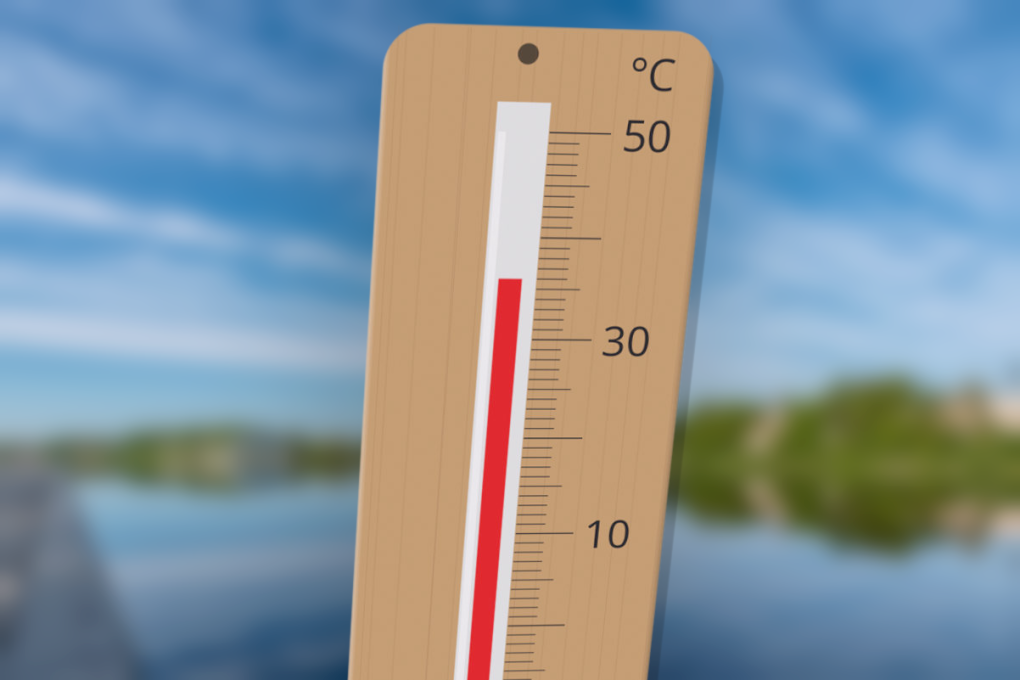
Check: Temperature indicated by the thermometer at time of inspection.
36 °C
